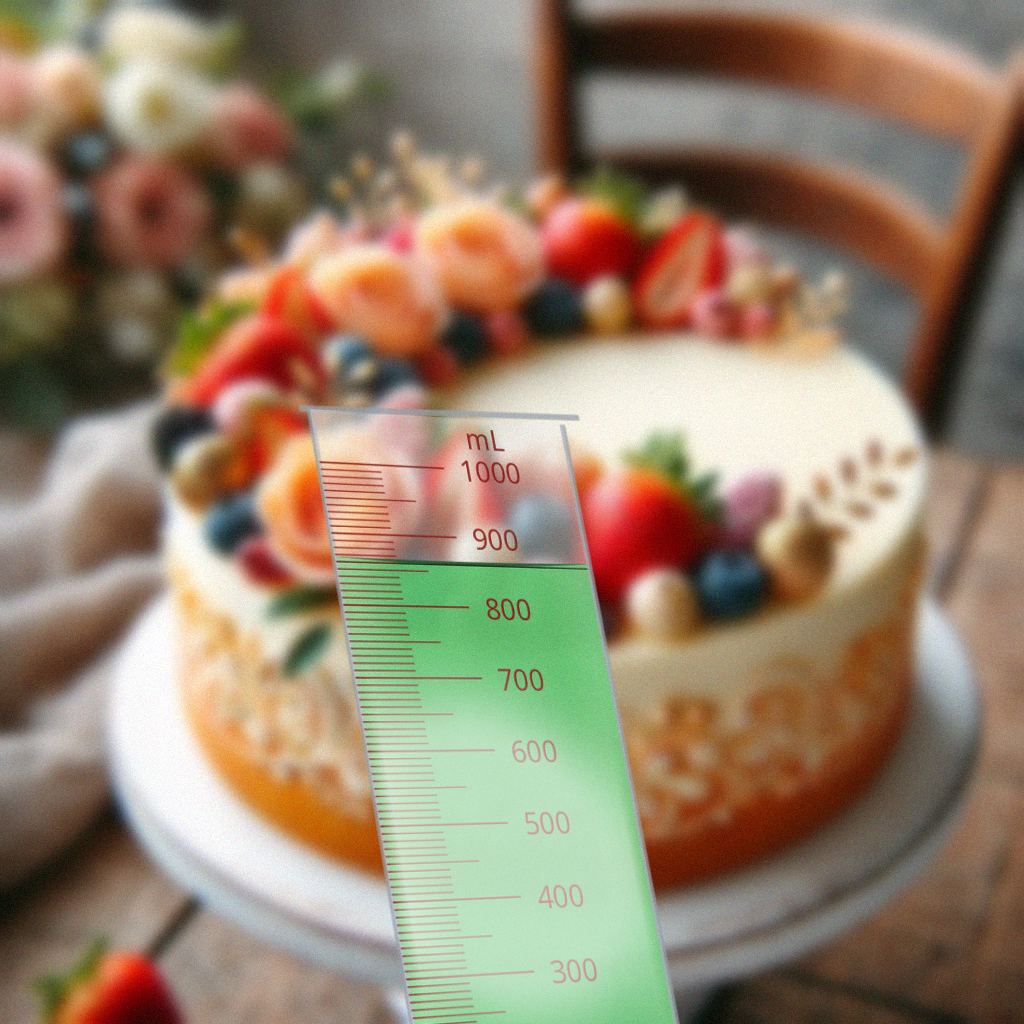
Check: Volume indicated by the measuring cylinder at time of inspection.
860 mL
